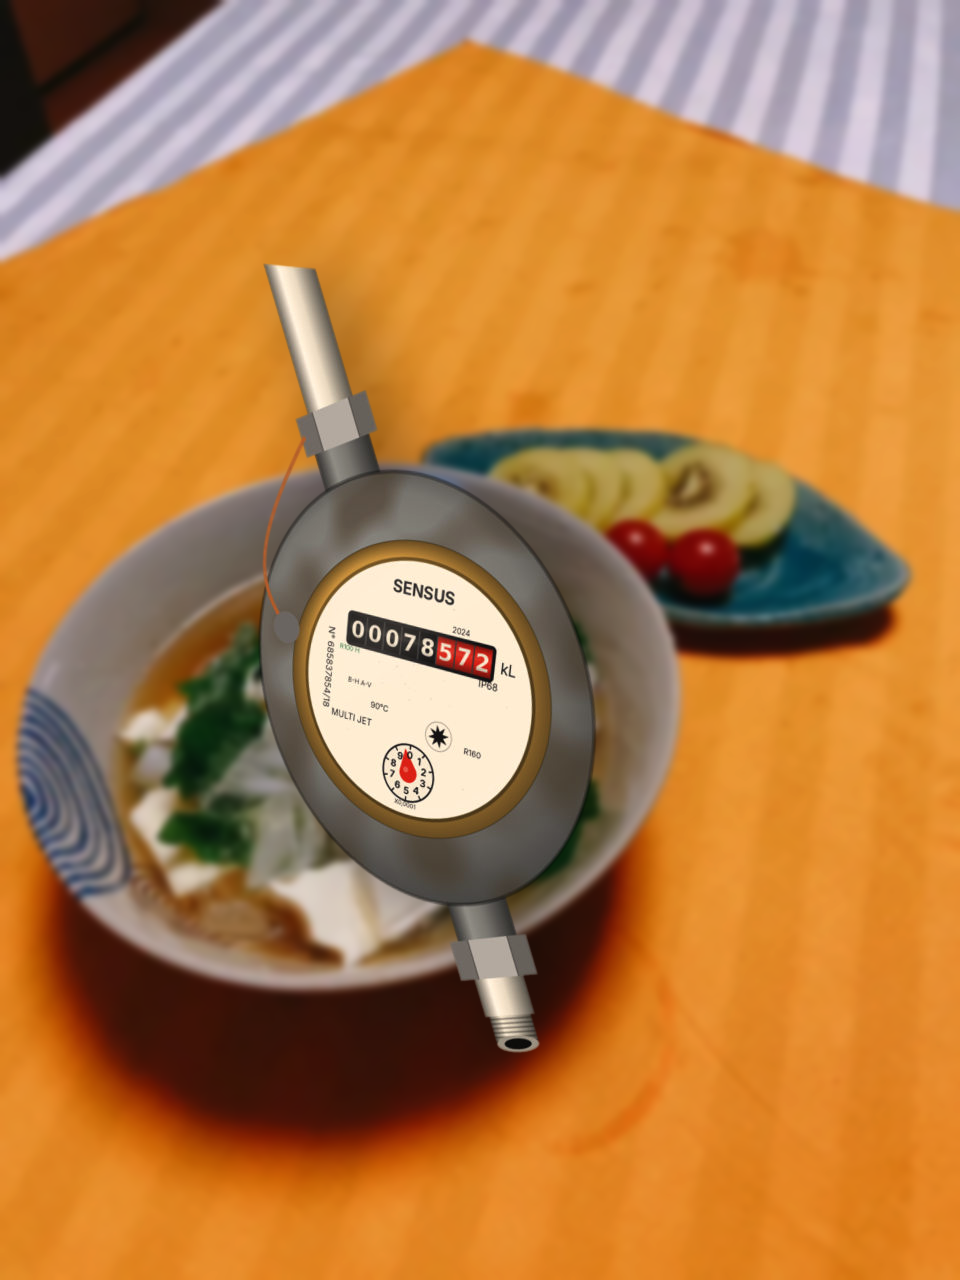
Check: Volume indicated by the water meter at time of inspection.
78.5719 kL
